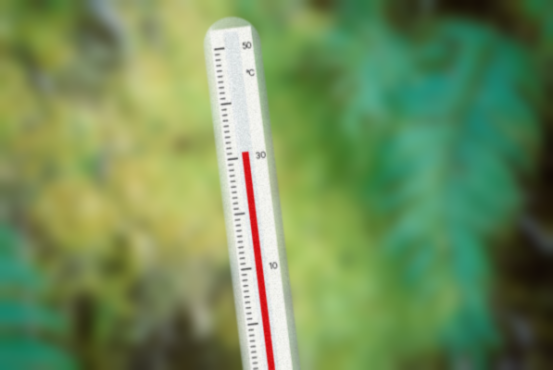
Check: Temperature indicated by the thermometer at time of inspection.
31 °C
